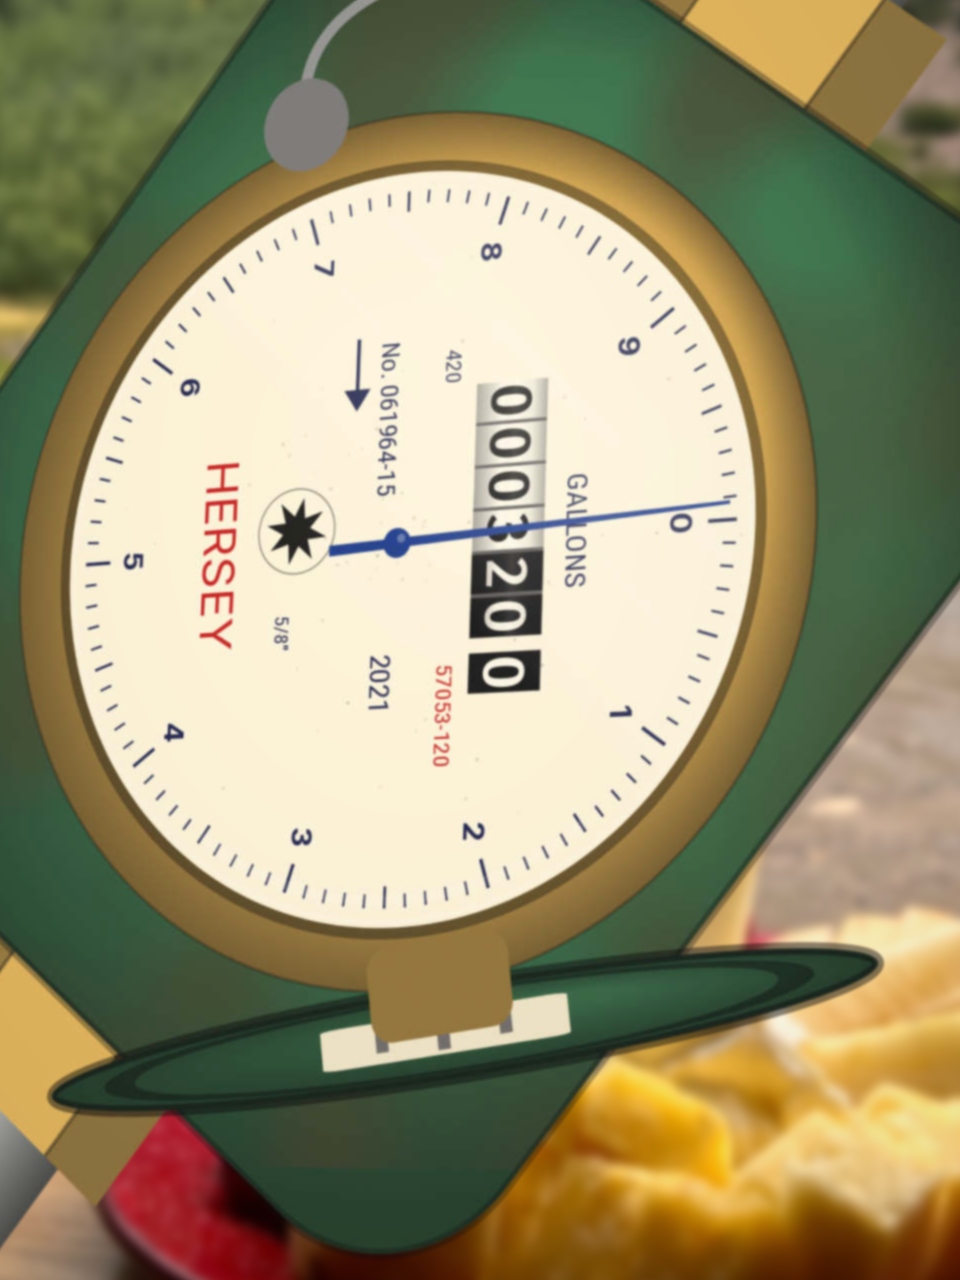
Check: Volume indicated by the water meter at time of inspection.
3199.9 gal
